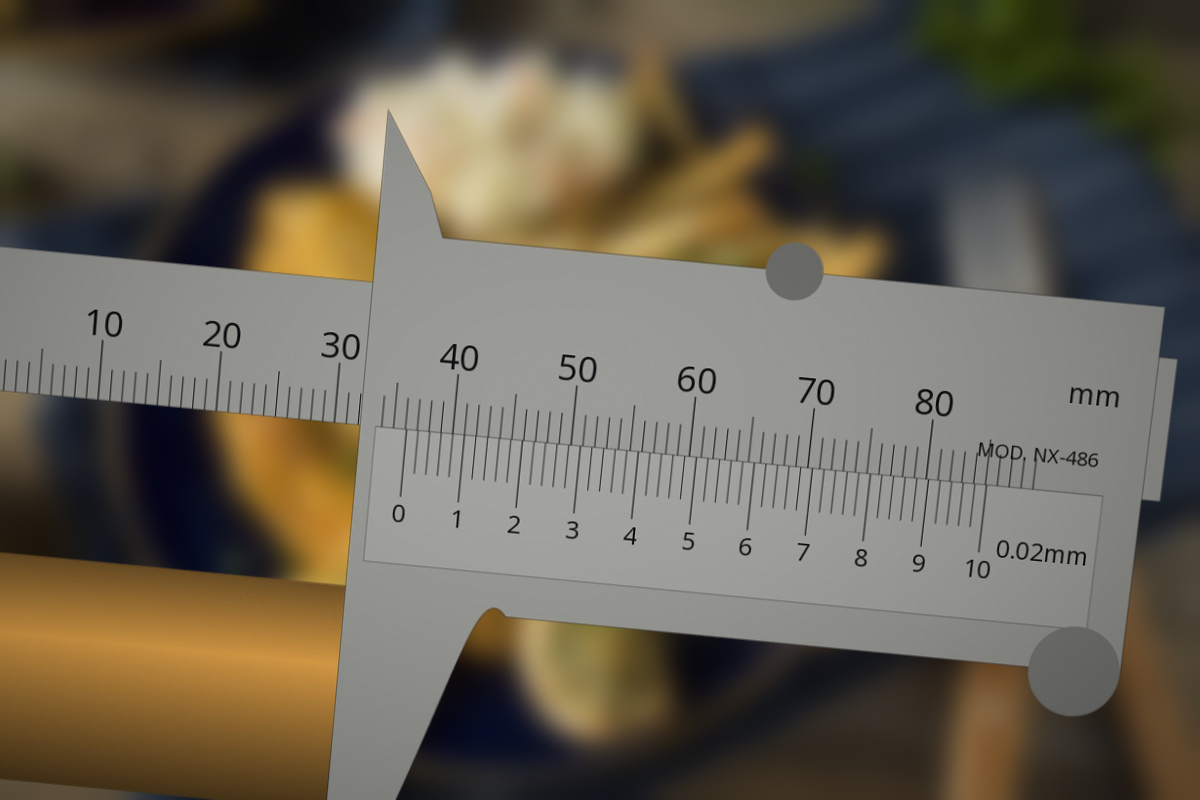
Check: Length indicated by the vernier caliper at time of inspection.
36.1 mm
